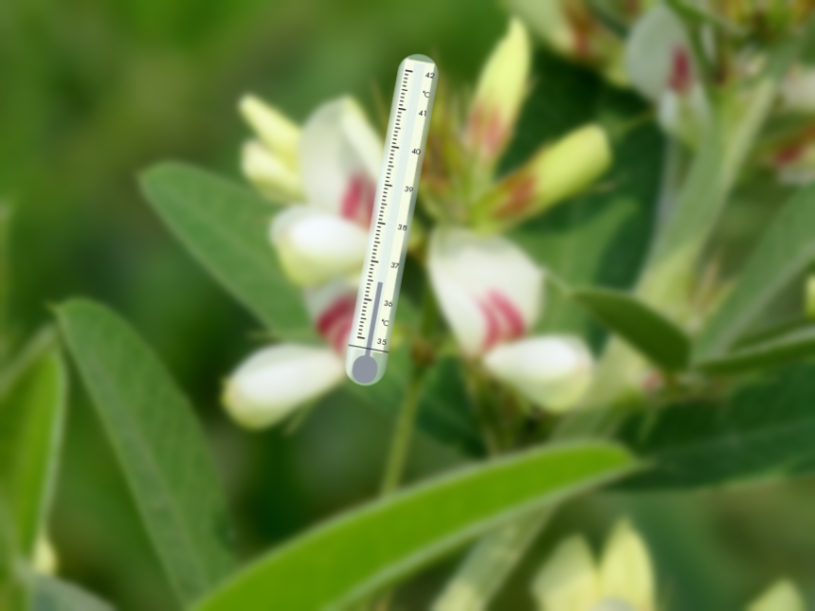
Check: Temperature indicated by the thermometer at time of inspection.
36.5 °C
